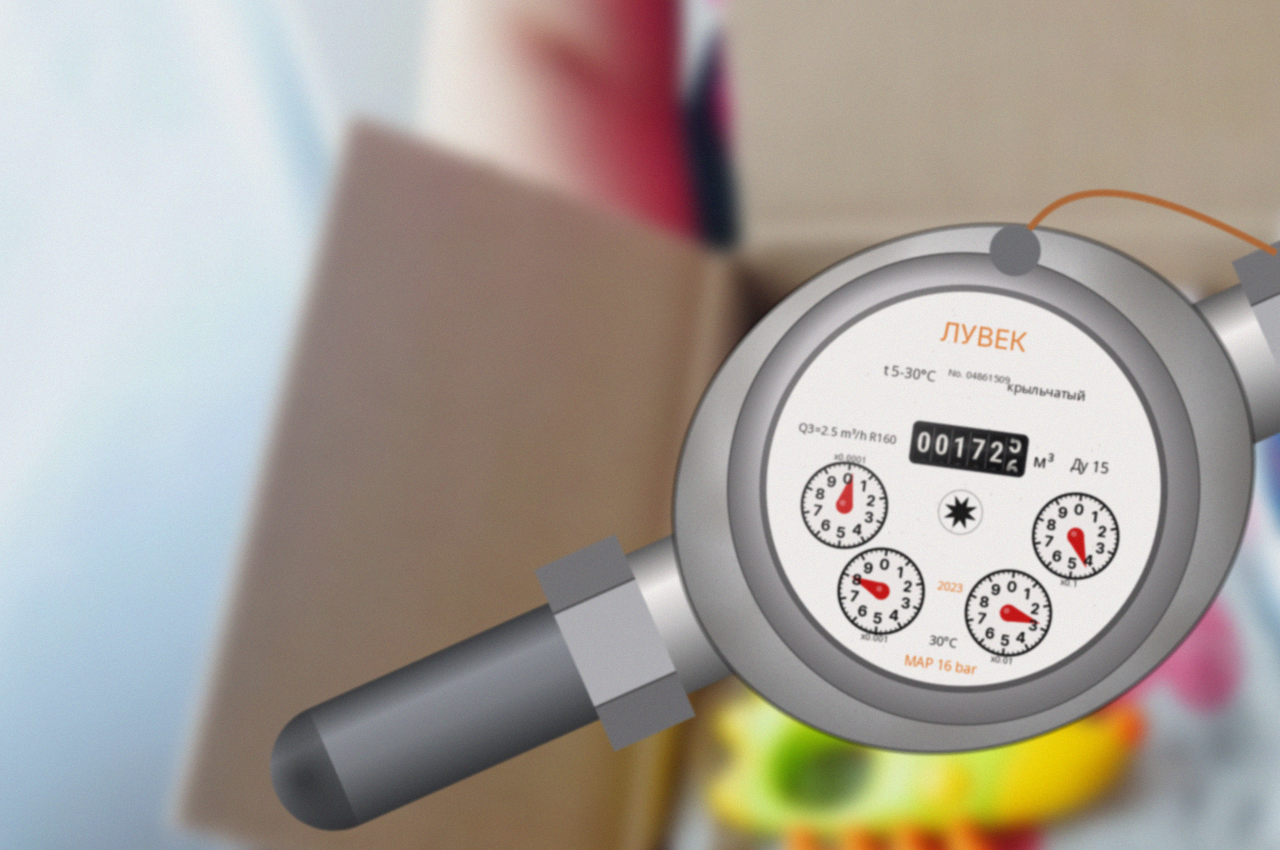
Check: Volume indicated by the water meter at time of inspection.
1725.4280 m³
